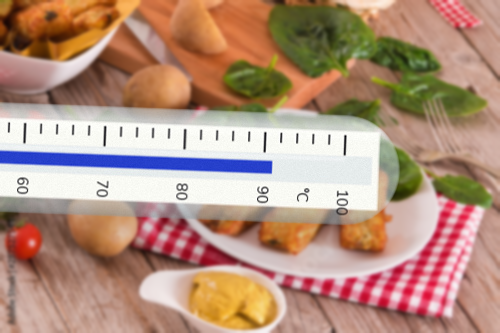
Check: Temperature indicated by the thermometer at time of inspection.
91 °C
